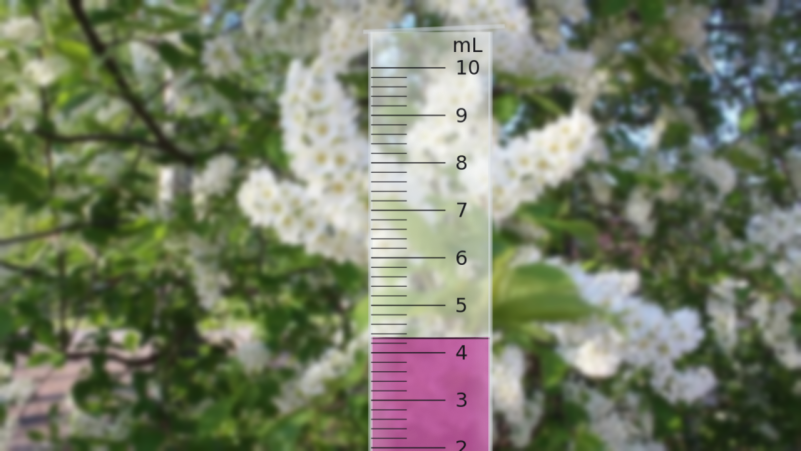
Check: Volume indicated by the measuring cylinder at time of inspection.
4.3 mL
